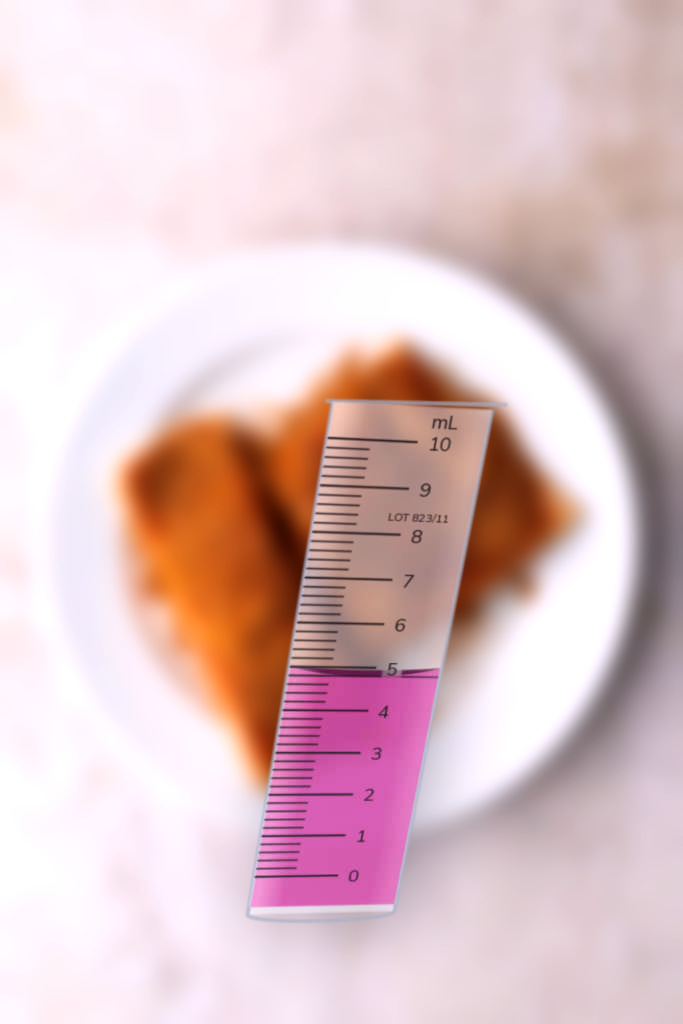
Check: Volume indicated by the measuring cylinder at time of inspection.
4.8 mL
